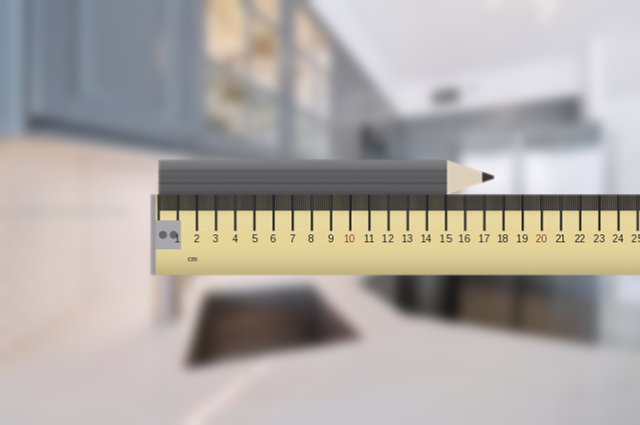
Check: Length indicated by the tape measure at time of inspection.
17.5 cm
